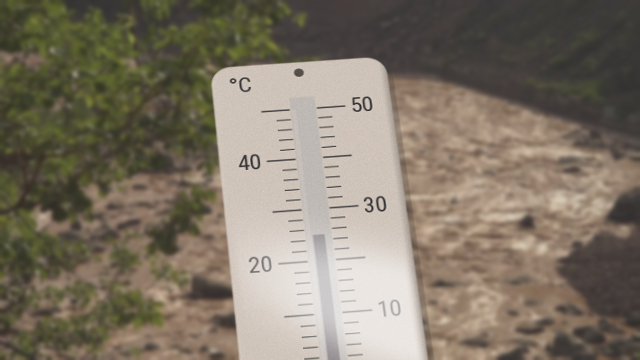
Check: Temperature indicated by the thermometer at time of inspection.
25 °C
